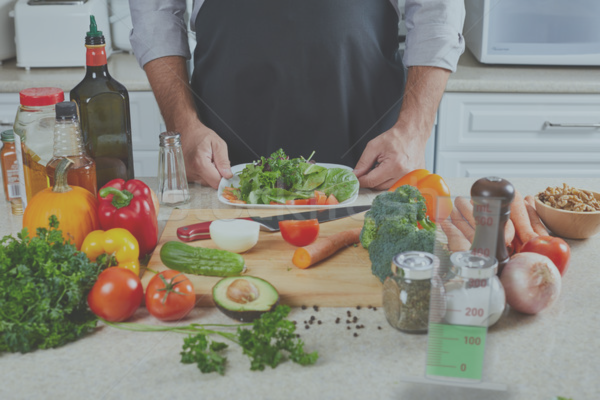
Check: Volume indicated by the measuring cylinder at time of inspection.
150 mL
